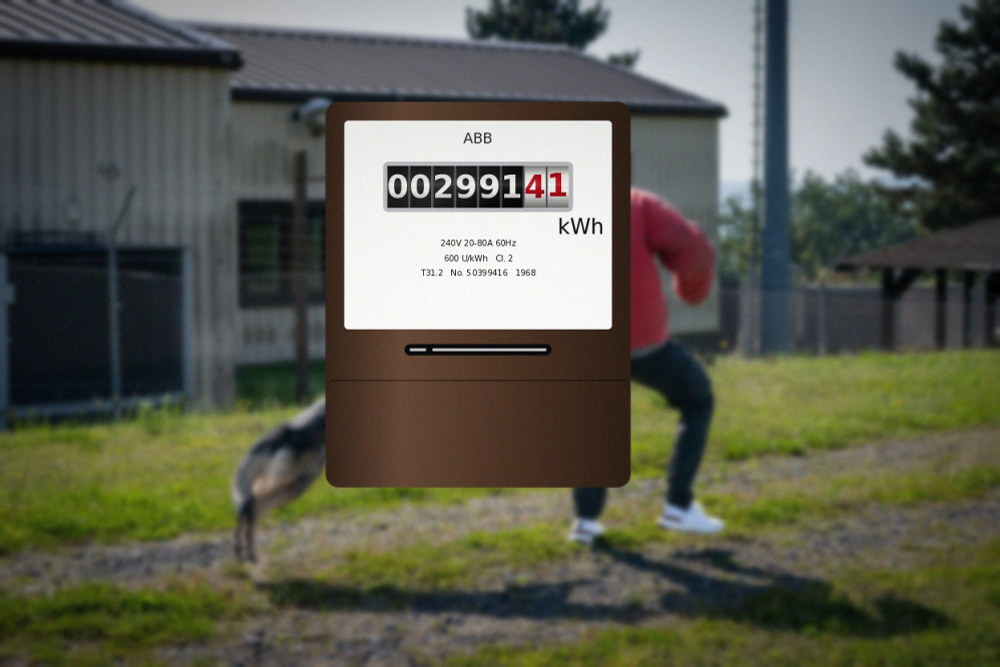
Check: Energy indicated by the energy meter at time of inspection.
2991.41 kWh
